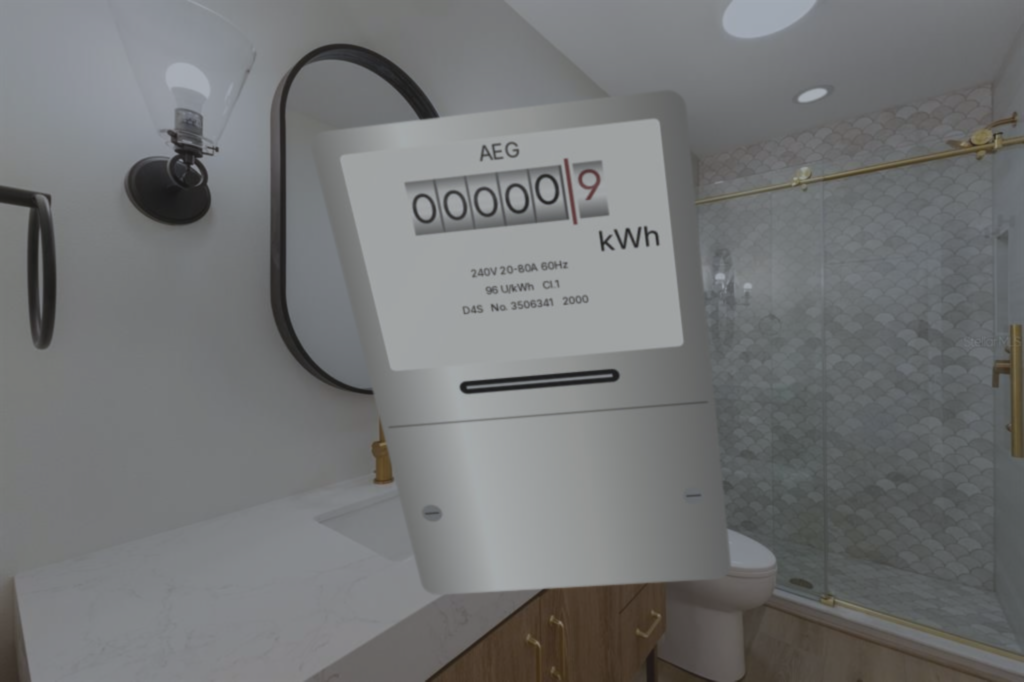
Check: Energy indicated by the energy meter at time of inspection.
0.9 kWh
